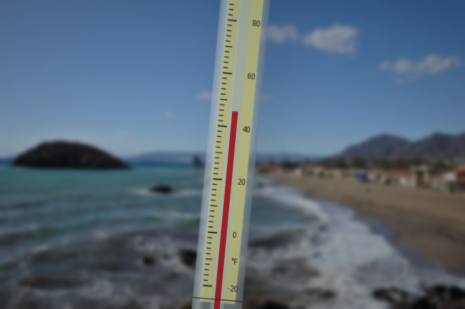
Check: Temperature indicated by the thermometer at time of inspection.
46 °F
